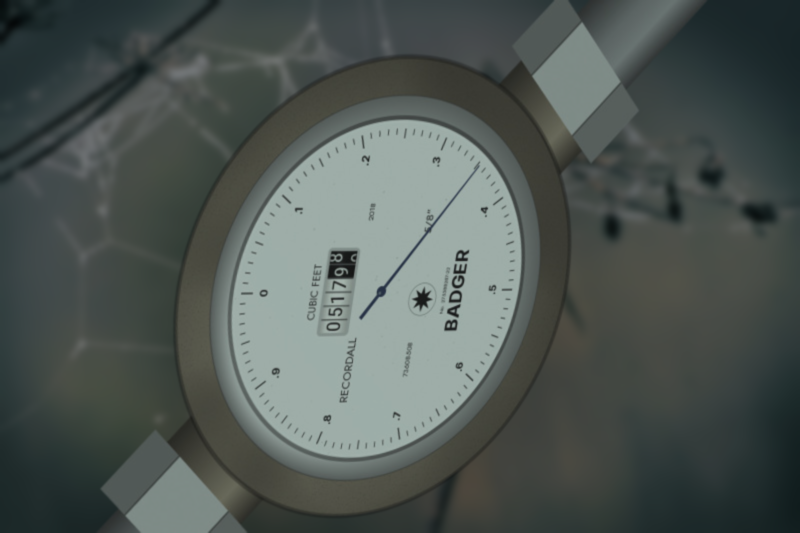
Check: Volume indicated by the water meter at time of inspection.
51798.35 ft³
